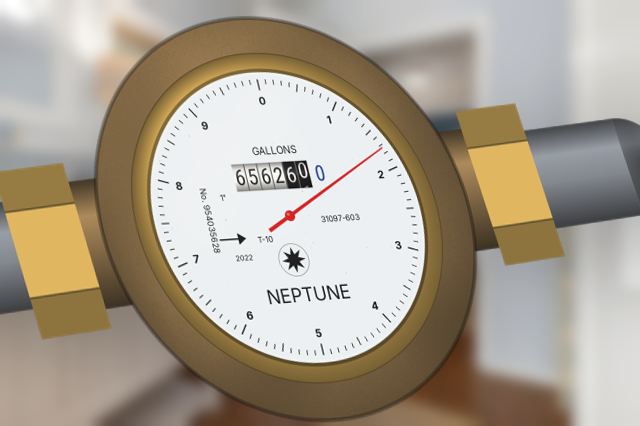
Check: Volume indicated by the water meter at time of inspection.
6562601.7 gal
